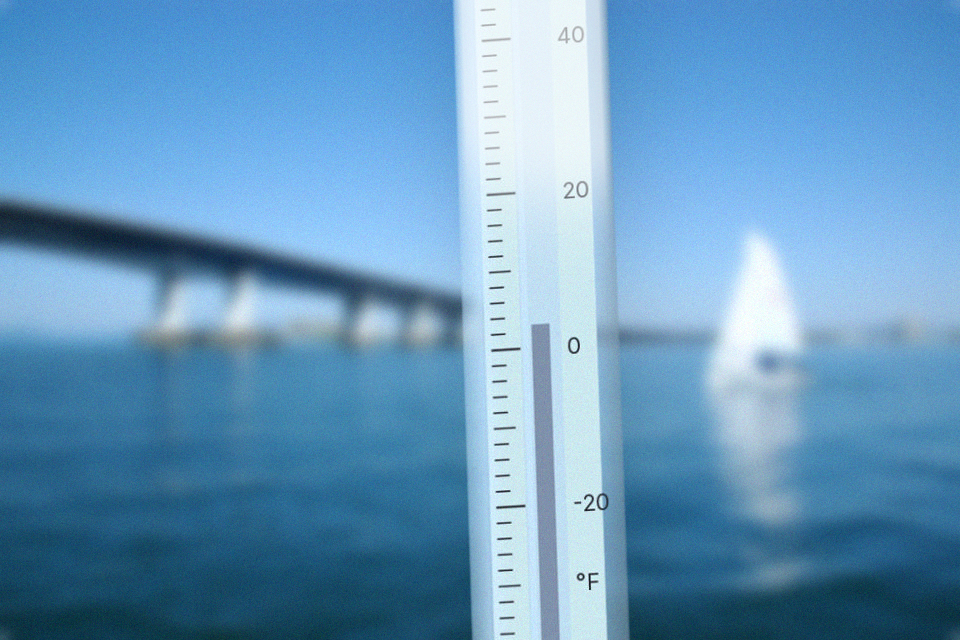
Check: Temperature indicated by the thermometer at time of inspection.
3 °F
